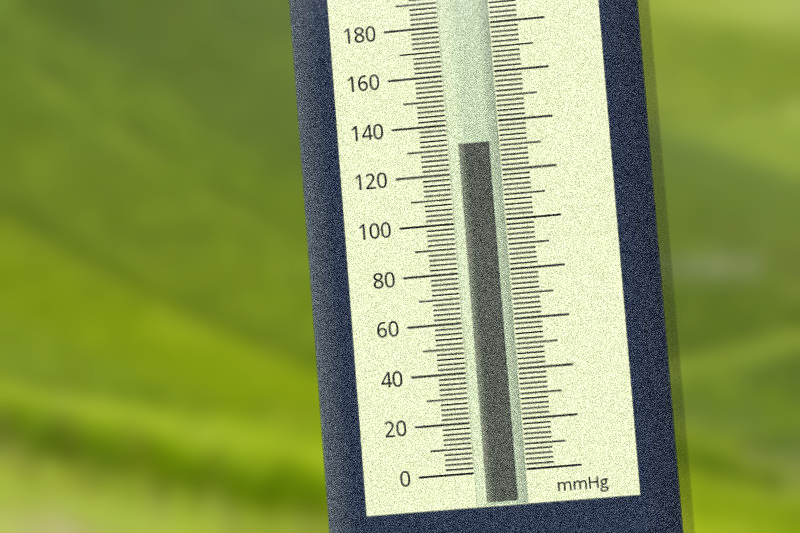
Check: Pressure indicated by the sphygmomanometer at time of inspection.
132 mmHg
